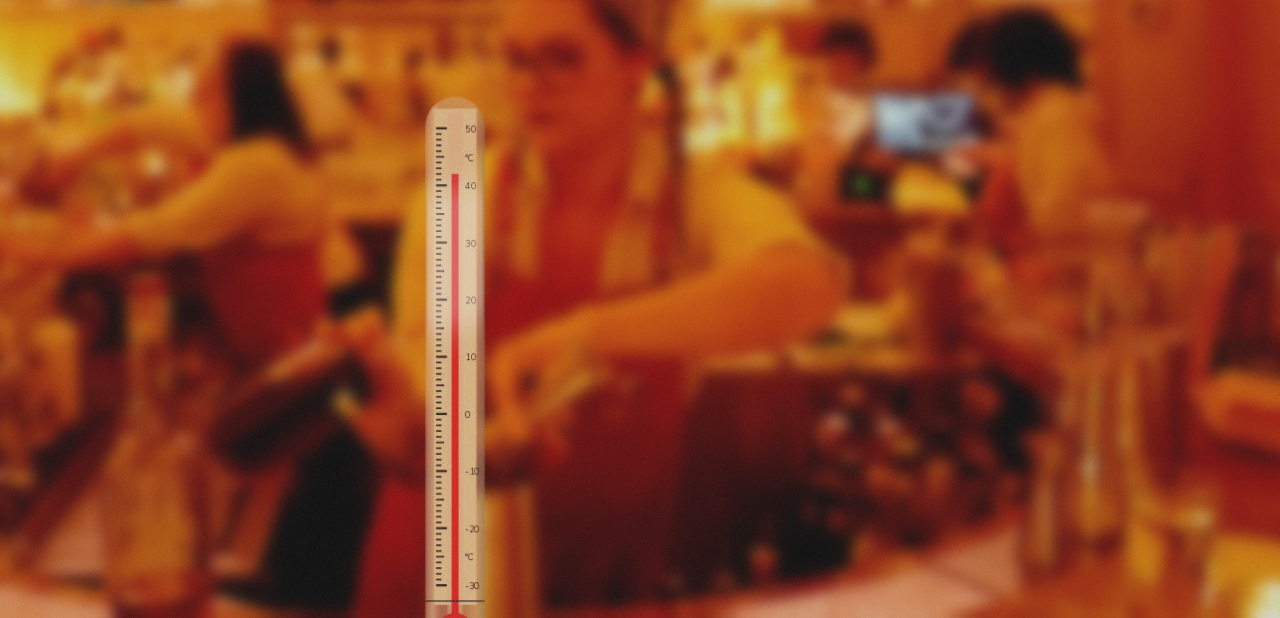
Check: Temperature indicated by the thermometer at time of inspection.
42 °C
